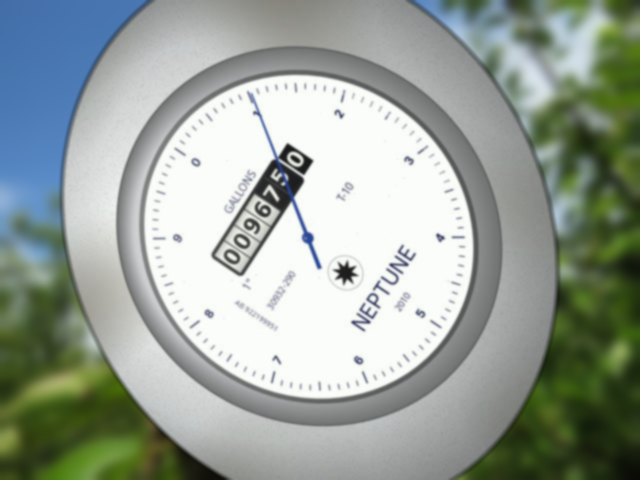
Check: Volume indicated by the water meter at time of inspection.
96751.0 gal
